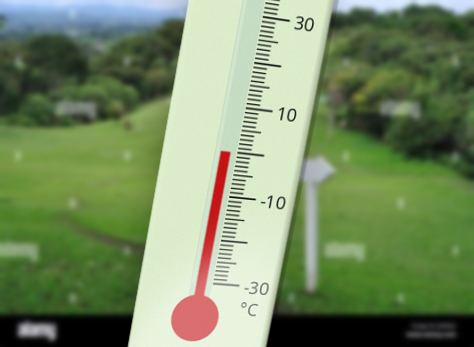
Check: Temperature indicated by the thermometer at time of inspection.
0 °C
